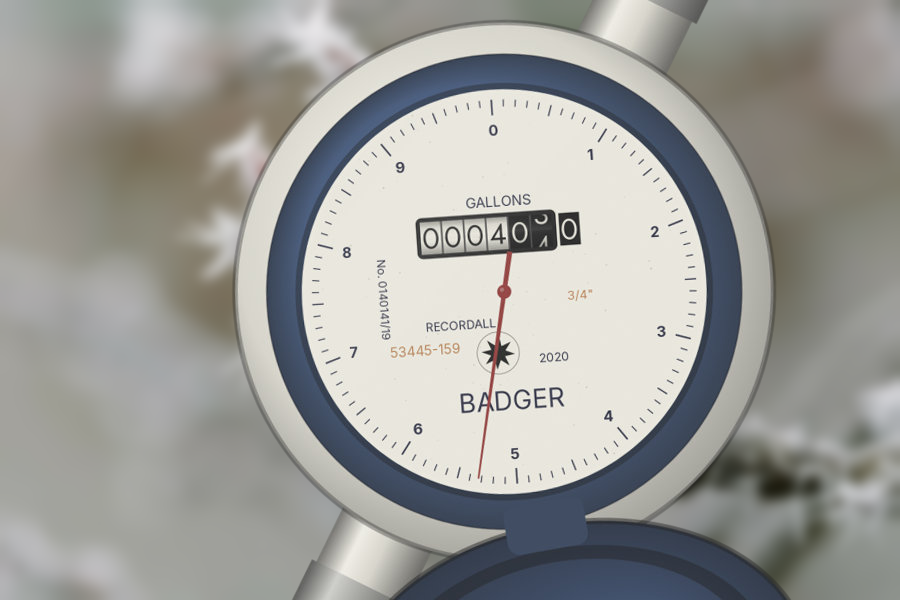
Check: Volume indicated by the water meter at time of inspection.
4035.3 gal
